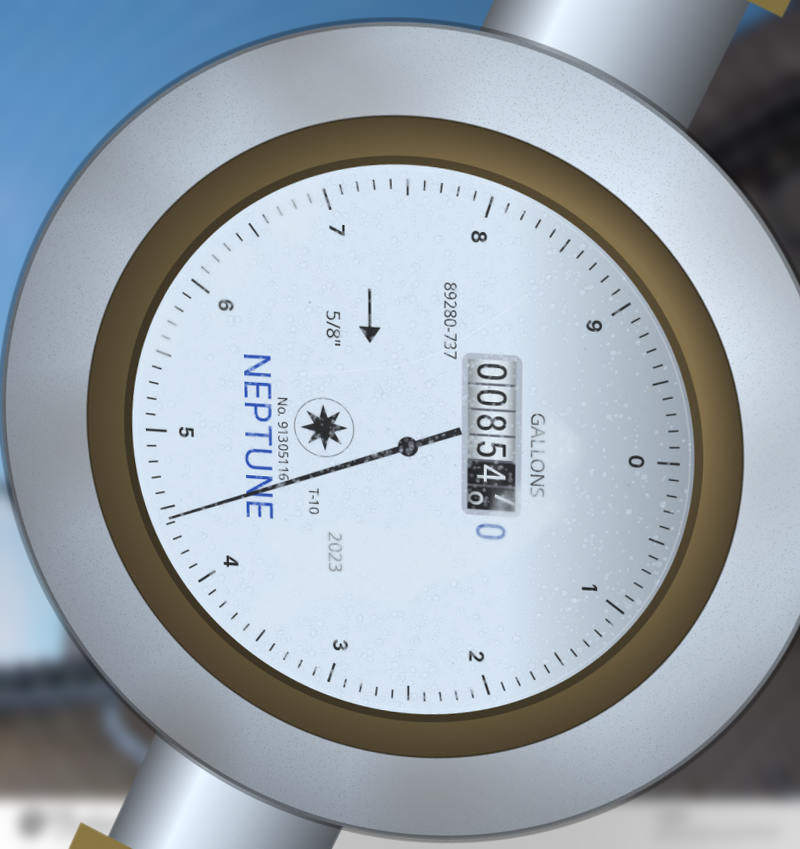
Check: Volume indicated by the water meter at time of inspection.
85474.4 gal
